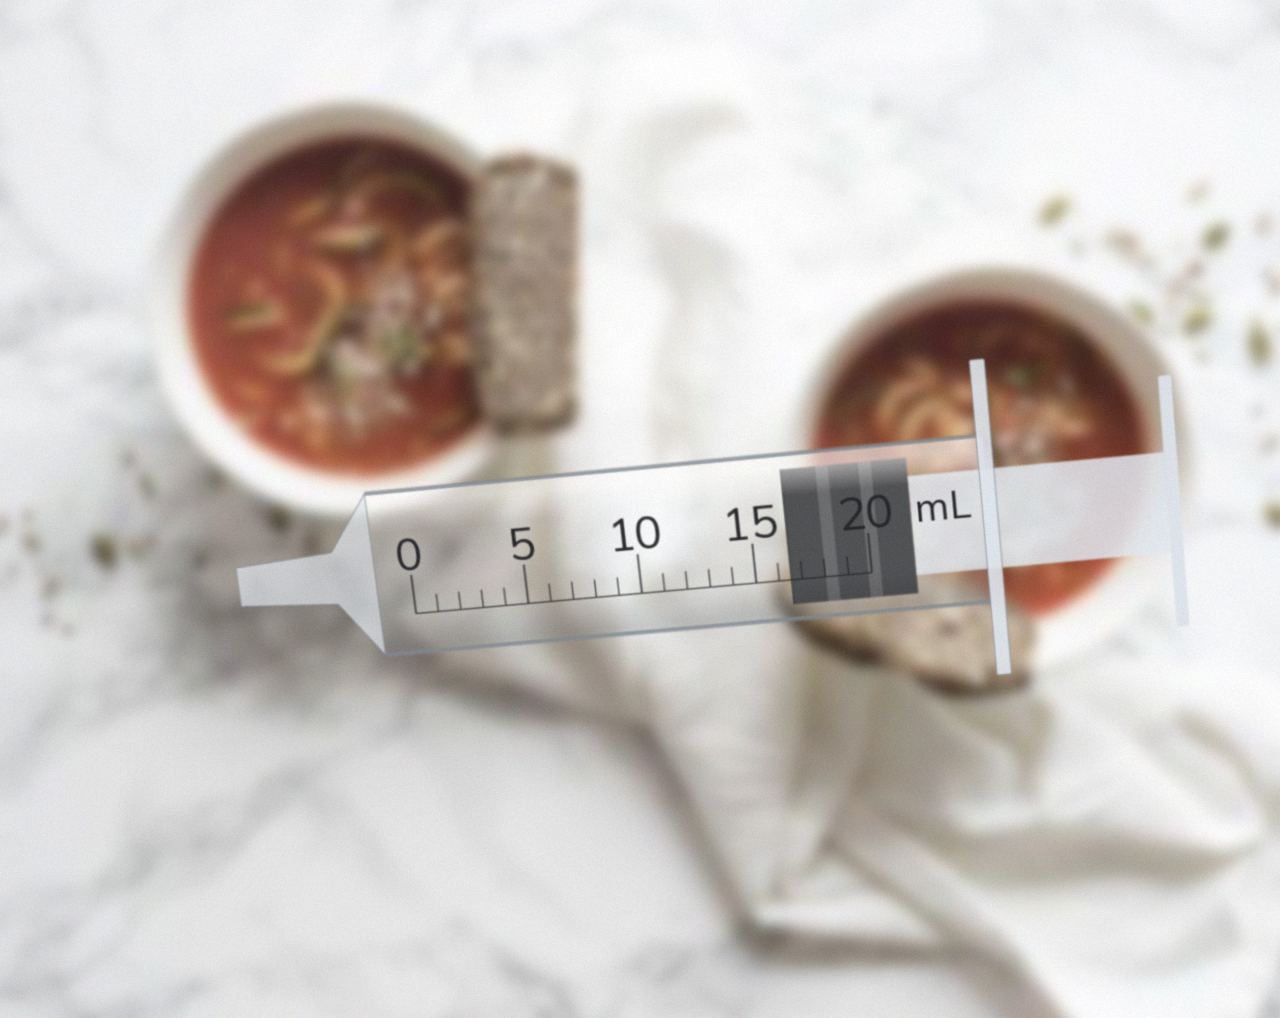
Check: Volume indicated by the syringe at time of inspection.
16.5 mL
